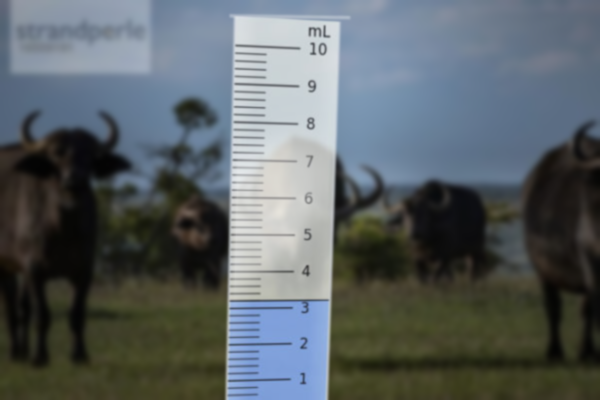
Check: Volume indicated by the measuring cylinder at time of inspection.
3.2 mL
